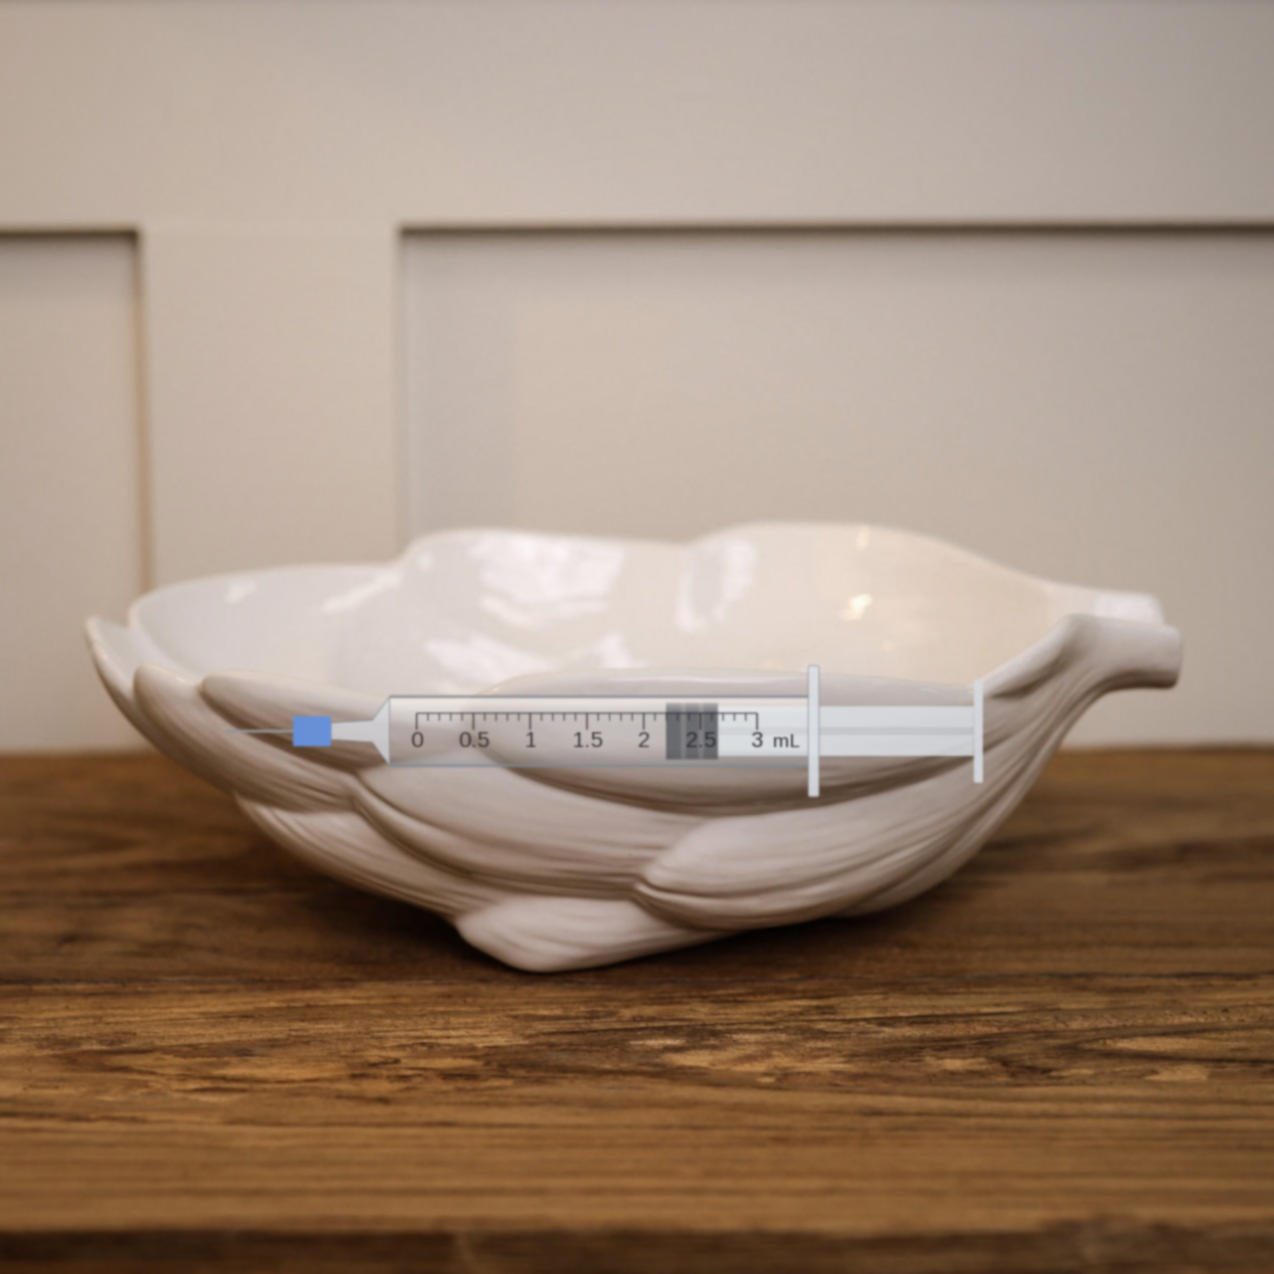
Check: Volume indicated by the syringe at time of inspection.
2.2 mL
